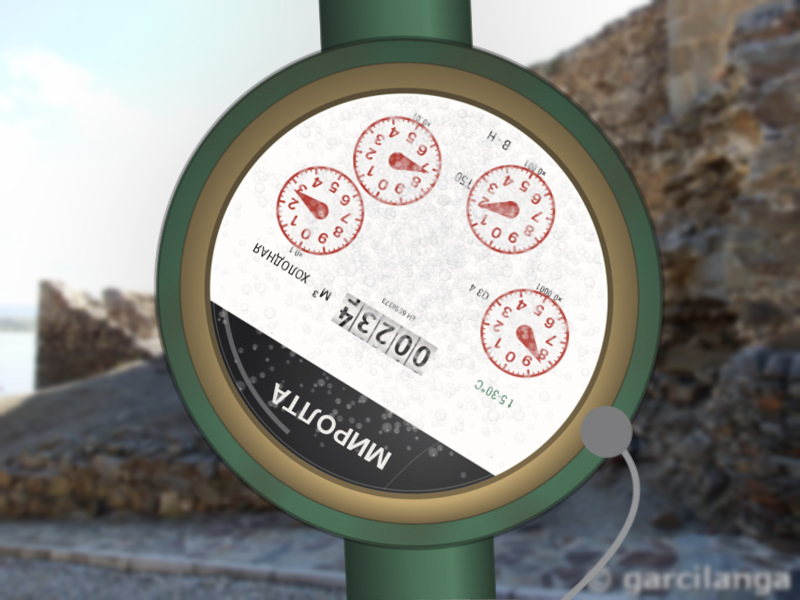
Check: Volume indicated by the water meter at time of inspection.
234.2718 m³
